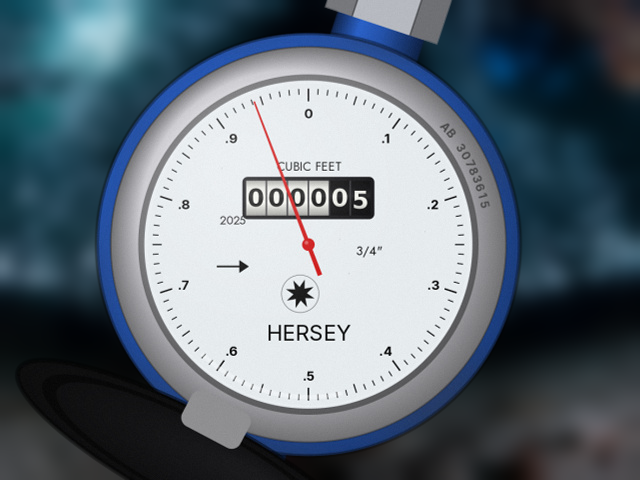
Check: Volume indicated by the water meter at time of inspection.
4.94 ft³
